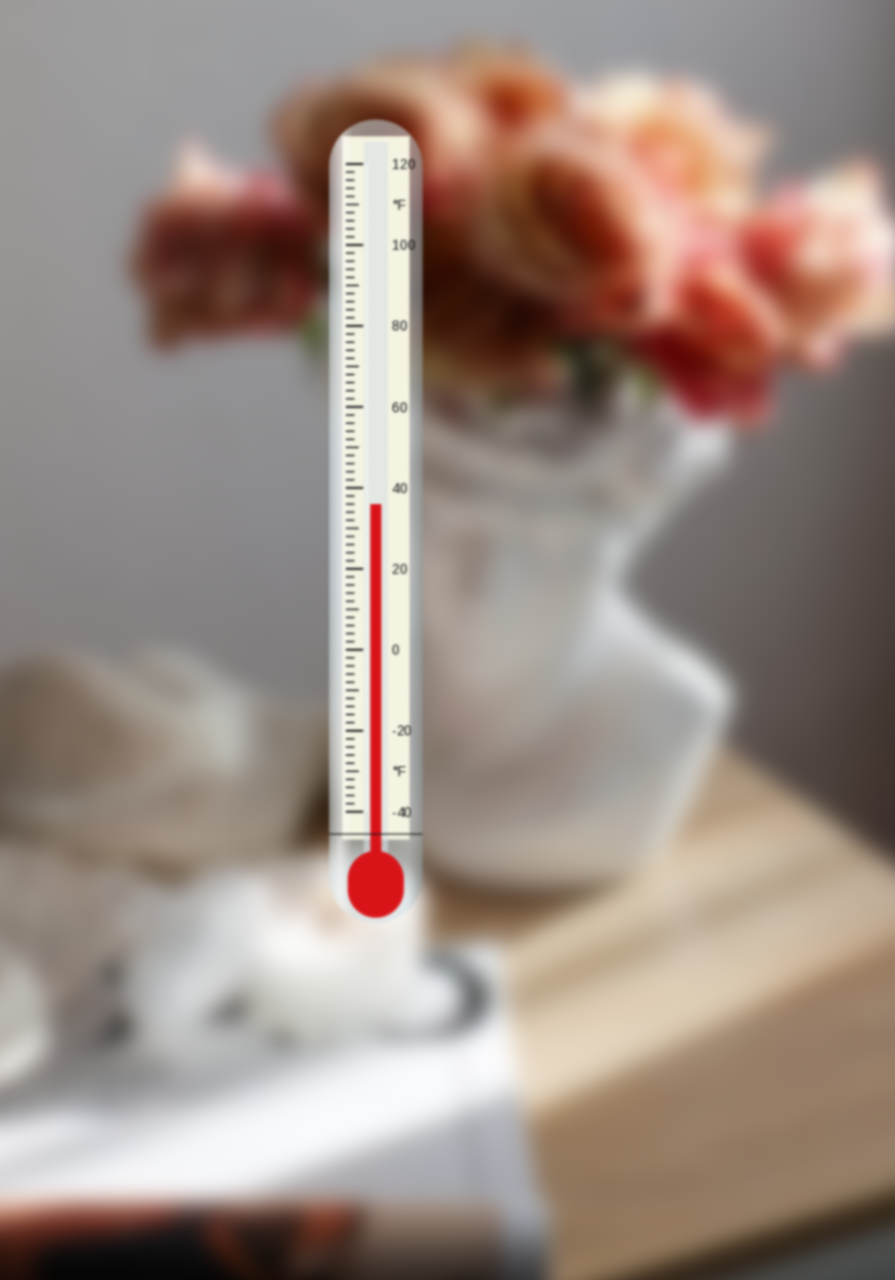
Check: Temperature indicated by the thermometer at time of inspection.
36 °F
